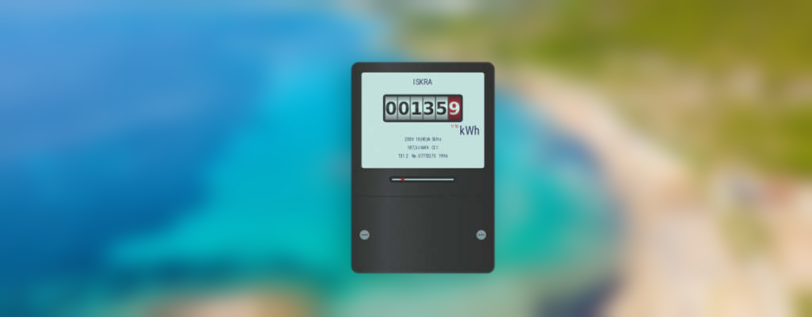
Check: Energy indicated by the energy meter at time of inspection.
135.9 kWh
